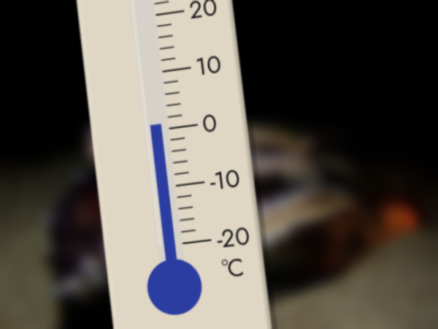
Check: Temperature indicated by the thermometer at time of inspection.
1 °C
